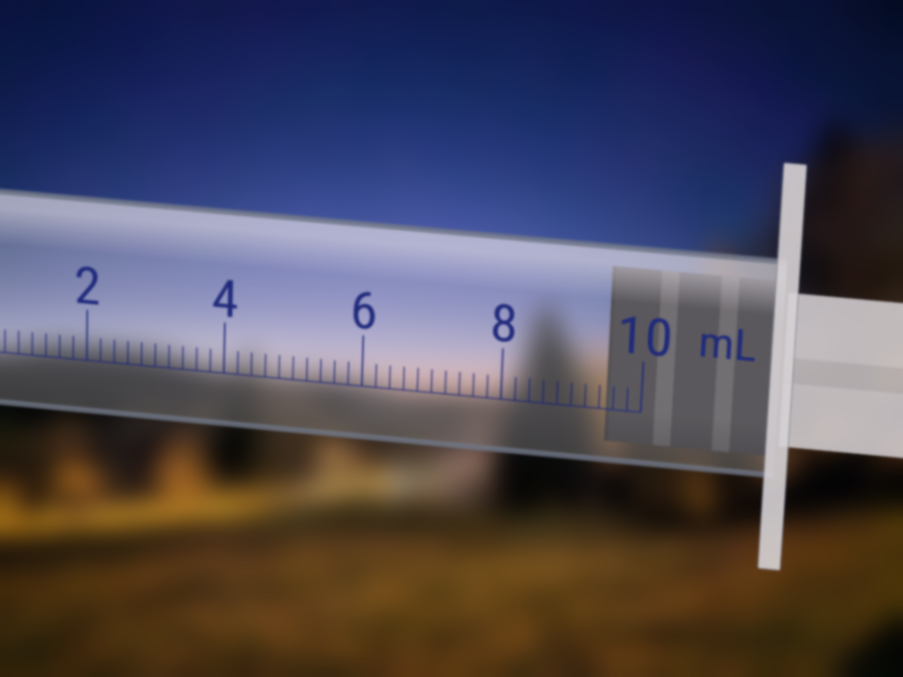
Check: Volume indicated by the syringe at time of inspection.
9.5 mL
